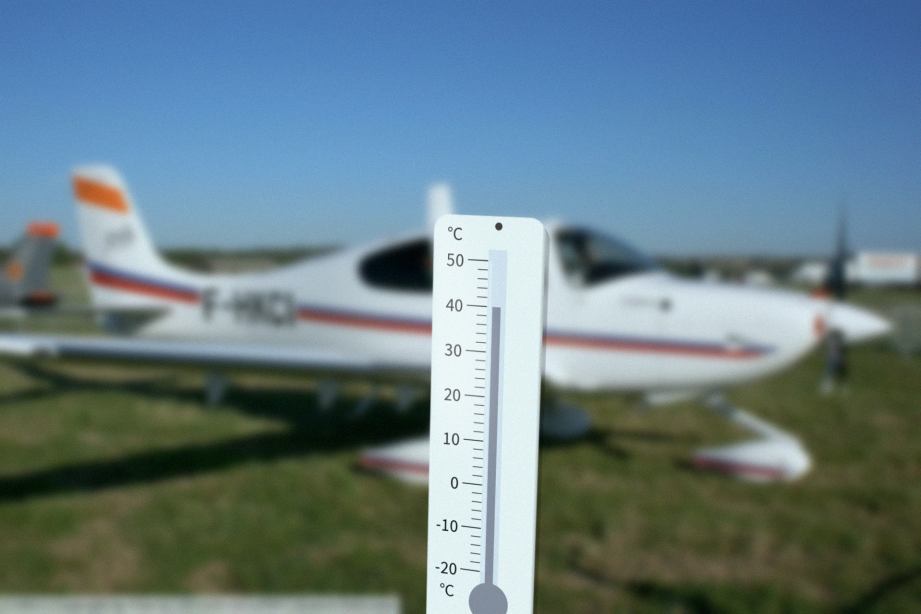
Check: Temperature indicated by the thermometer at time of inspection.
40 °C
